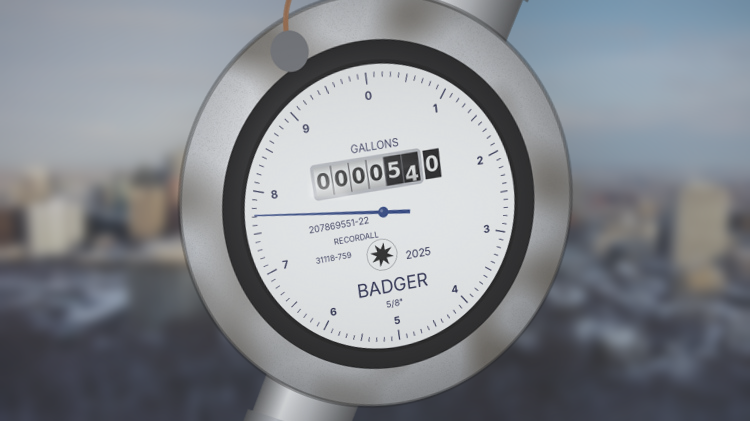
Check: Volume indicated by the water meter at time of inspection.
537.7 gal
